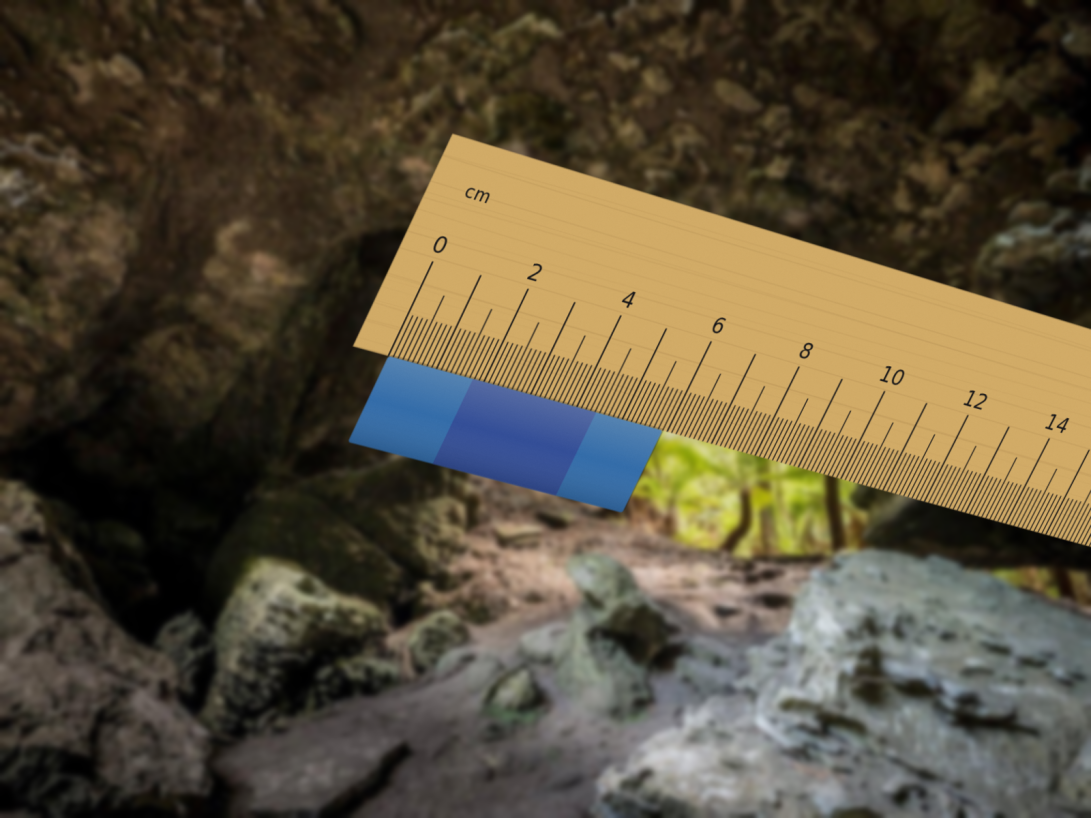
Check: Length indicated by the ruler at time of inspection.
5.9 cm
